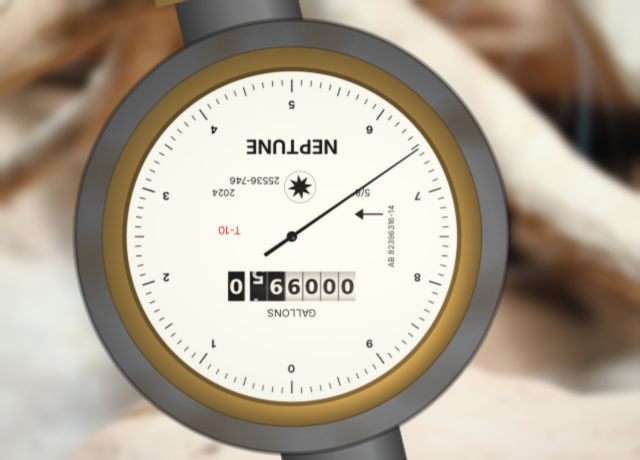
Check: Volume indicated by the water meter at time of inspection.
9946.5 gal
